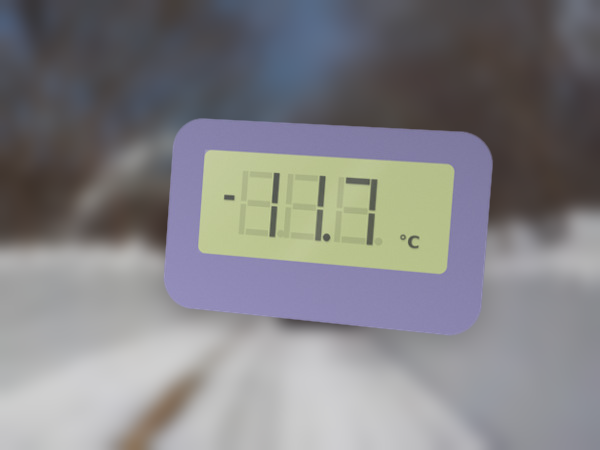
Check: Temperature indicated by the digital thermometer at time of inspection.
-11.7 °C
